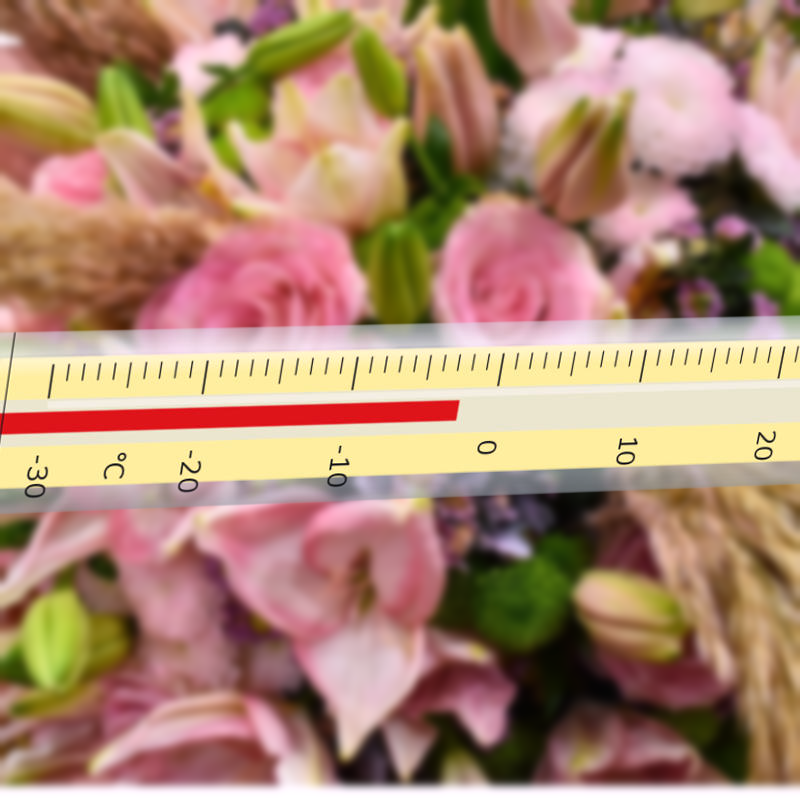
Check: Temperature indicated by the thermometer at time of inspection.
-2.5 °C
